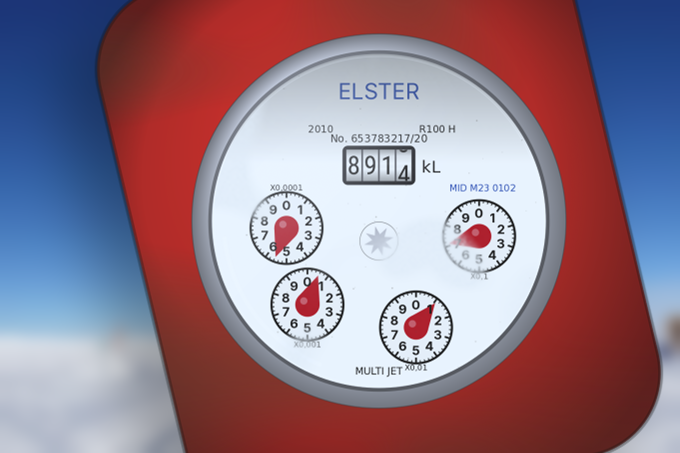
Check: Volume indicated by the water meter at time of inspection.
8913.7105 kL
